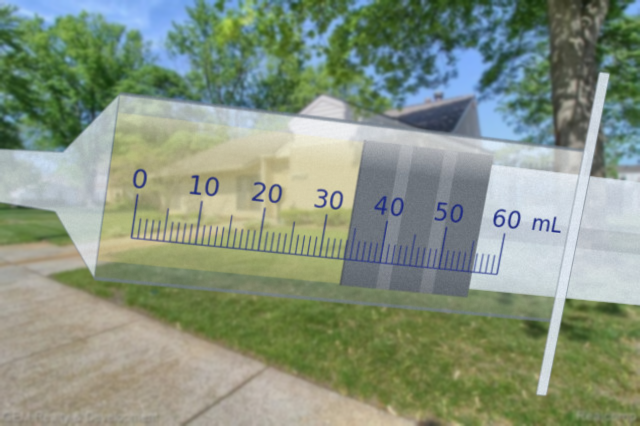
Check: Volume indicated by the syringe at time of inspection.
34 mL
